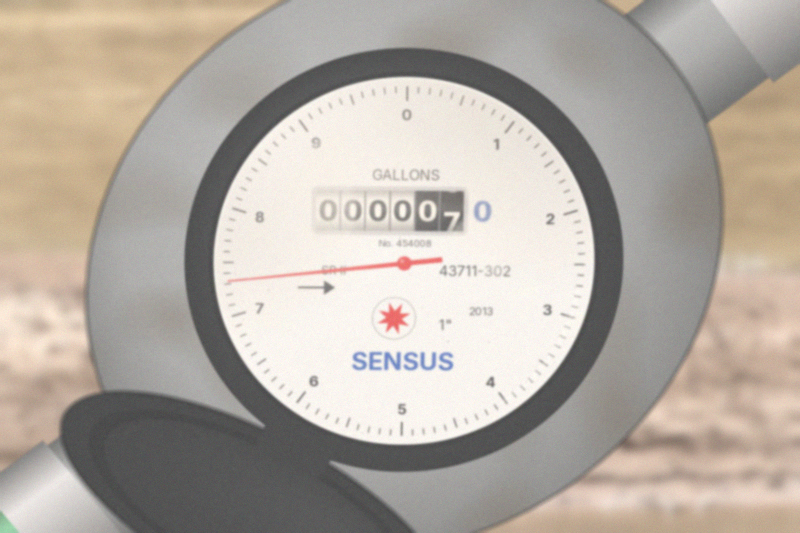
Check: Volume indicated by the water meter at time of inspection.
67.3 gal
